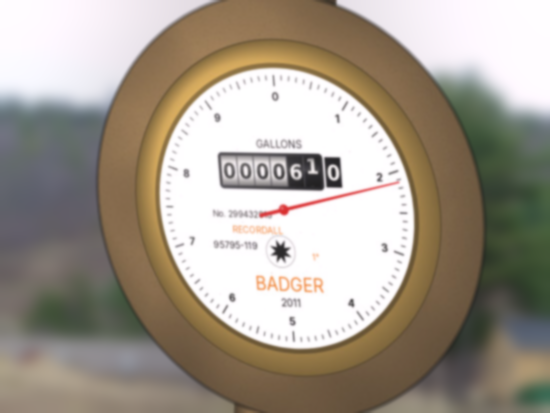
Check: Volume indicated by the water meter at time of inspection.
612.1 gal
